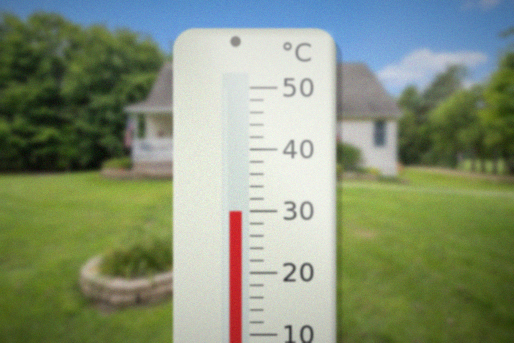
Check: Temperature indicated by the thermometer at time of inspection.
30 °C
